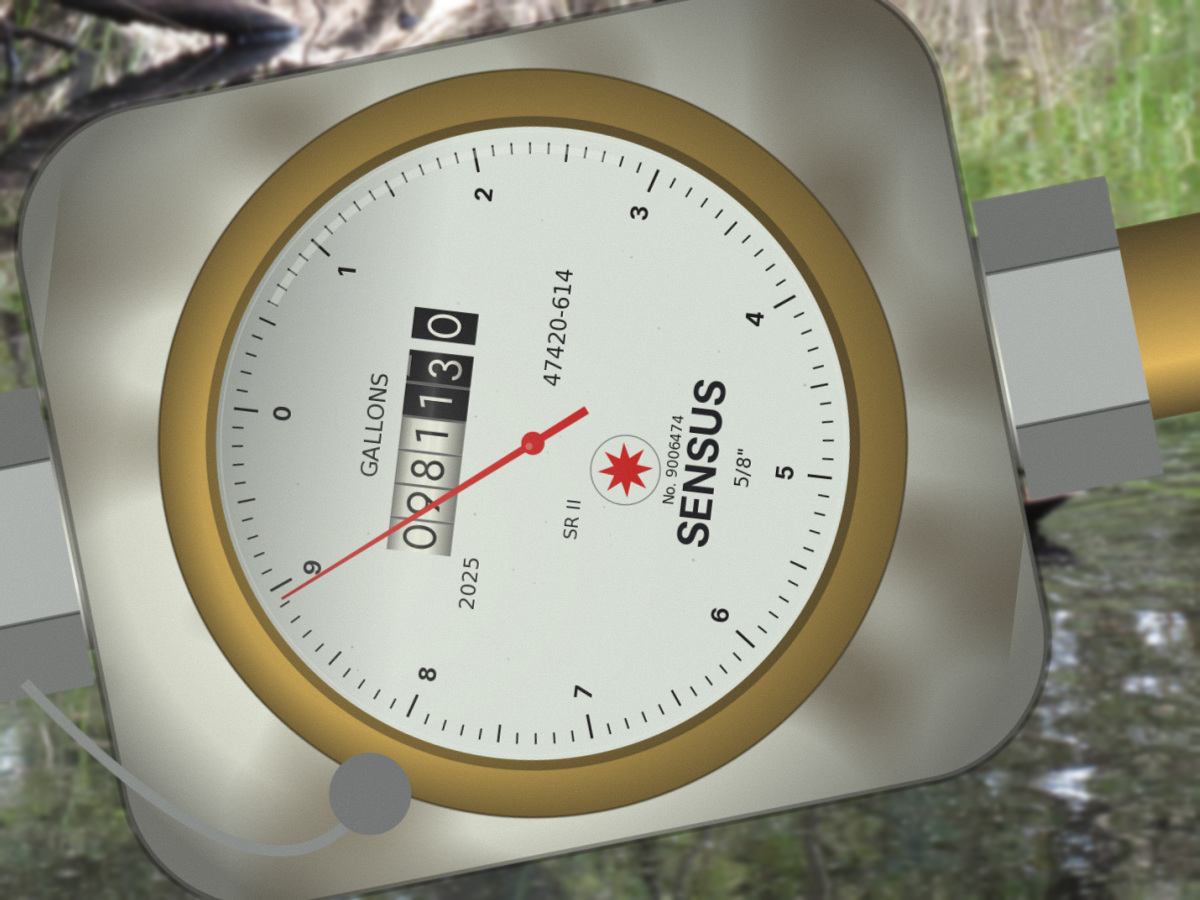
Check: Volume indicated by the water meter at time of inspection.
981128.9 gal
